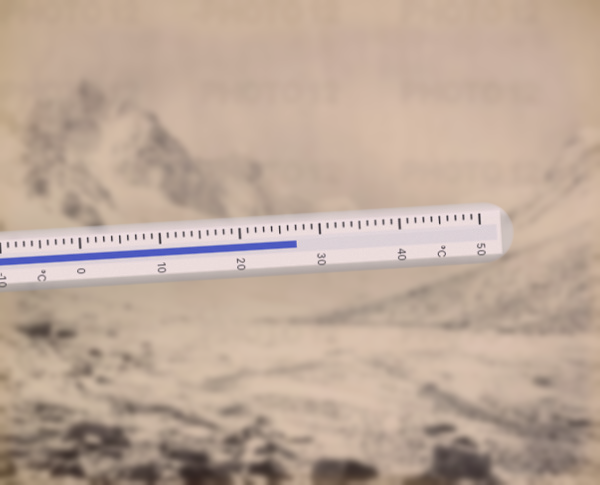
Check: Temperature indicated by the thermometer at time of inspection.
27 °C
